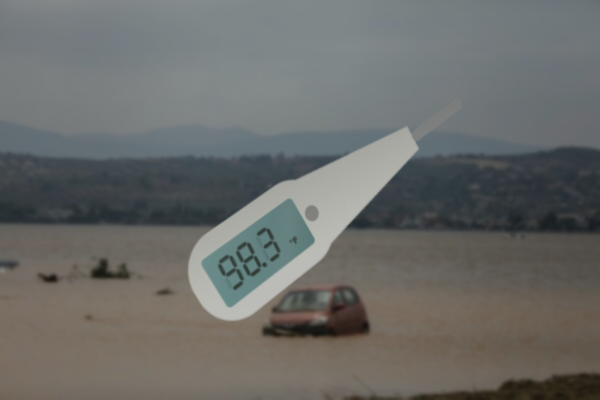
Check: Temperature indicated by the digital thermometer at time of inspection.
98.3 °F
